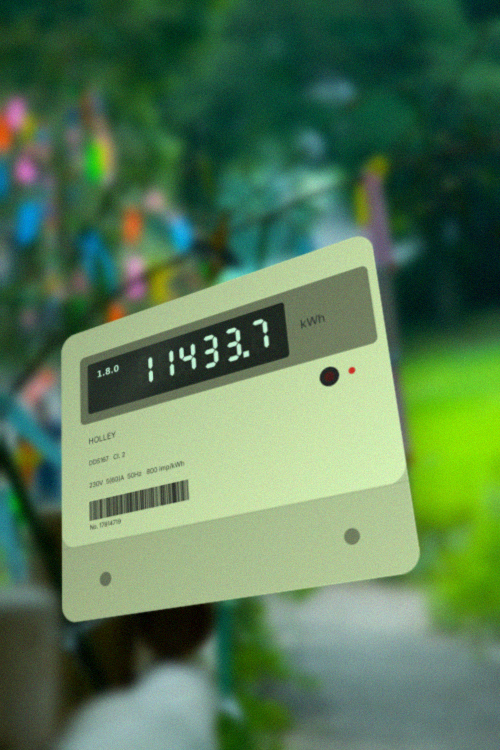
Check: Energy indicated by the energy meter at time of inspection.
11433.7 kWh
